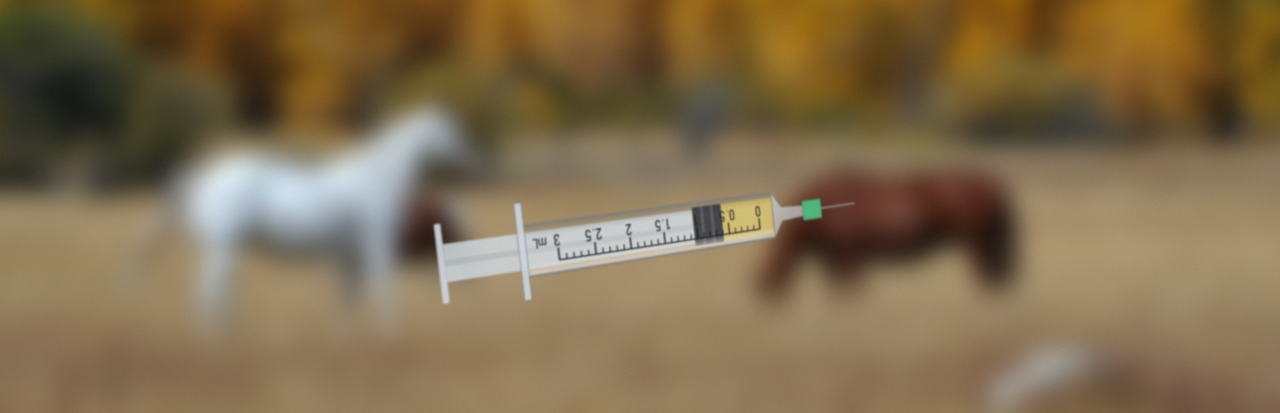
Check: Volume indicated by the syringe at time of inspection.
0.6 mL
